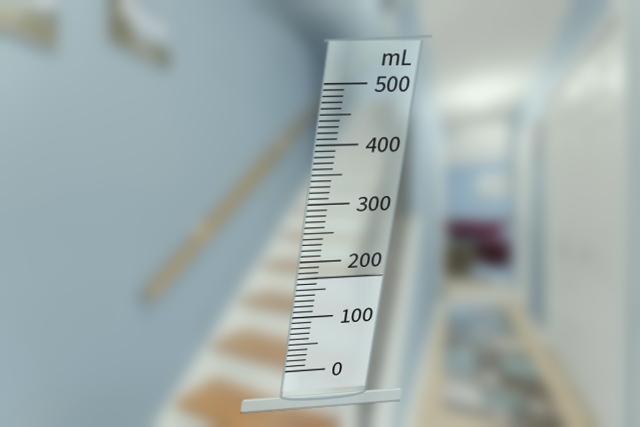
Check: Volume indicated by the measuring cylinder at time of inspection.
170 mL
